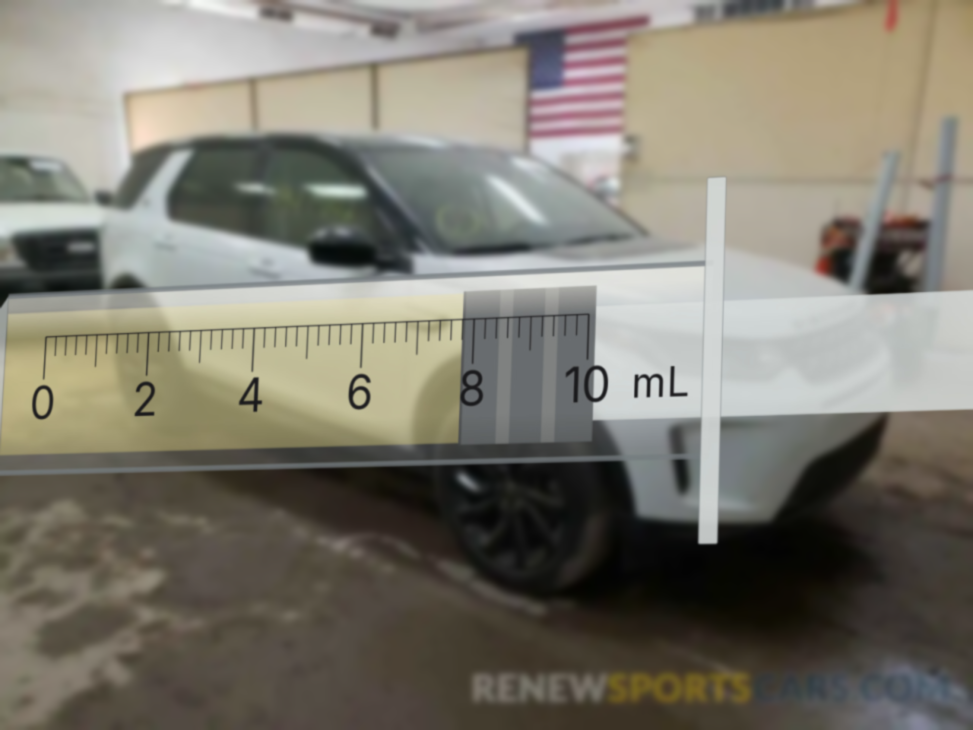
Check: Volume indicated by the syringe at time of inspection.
7.8 mL
